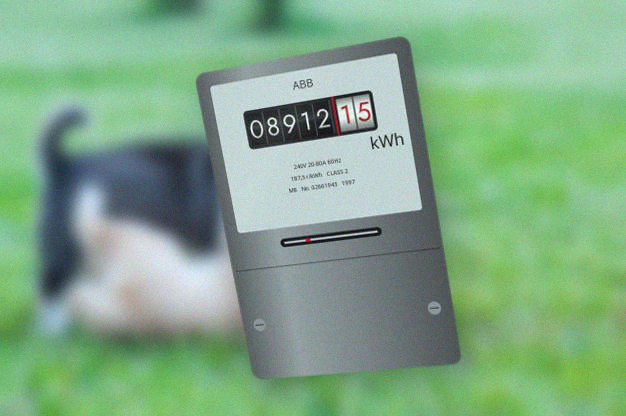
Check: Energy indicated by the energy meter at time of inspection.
8912.15 kWh
